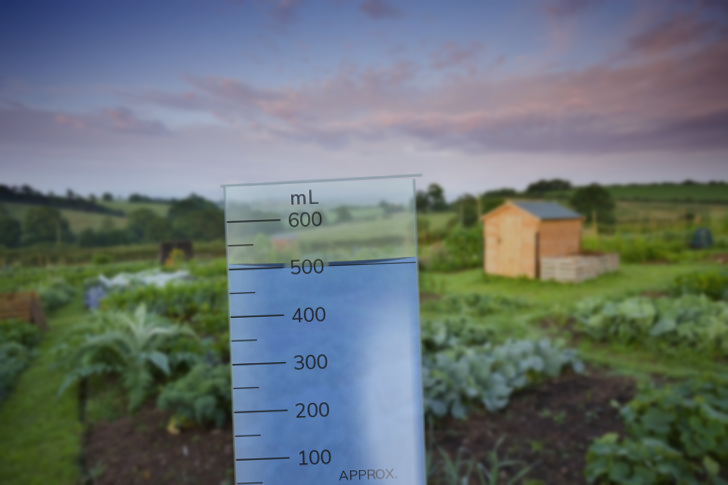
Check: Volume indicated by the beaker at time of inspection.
500 mL
